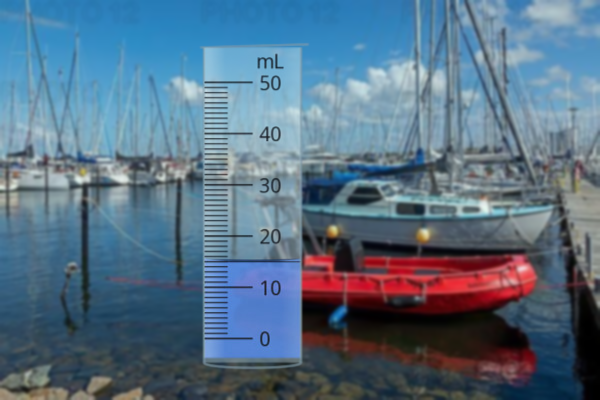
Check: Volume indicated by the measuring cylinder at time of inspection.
15 mL
